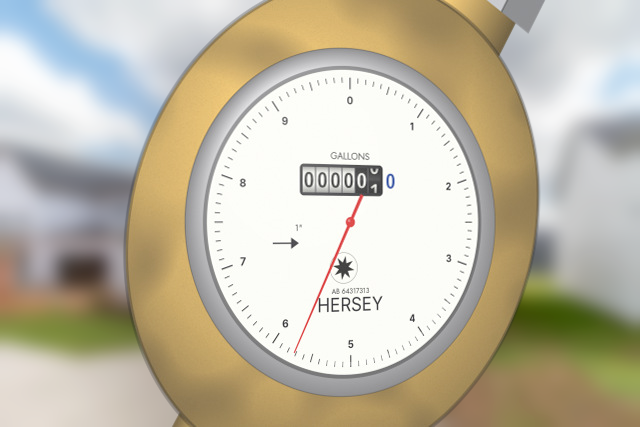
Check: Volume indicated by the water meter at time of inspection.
5.7 gal
